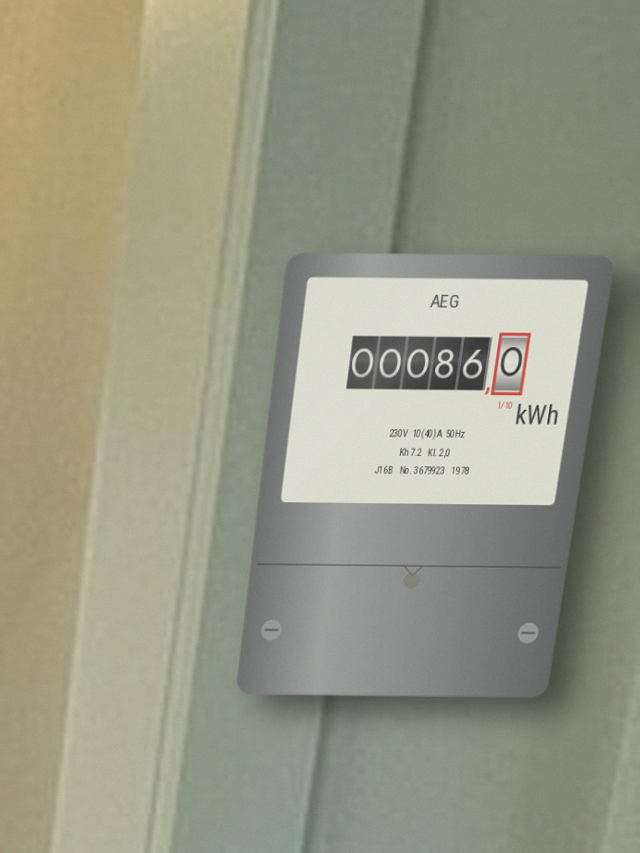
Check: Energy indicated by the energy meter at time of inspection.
86.0 kWh
